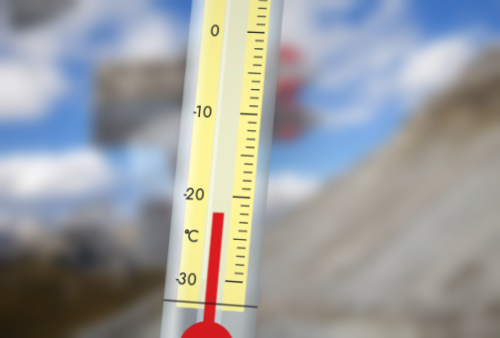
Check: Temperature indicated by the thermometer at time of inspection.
-22 °C
